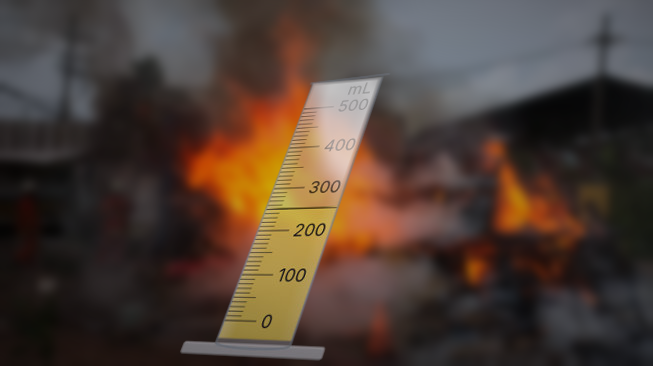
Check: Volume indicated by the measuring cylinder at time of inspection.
250 mL
